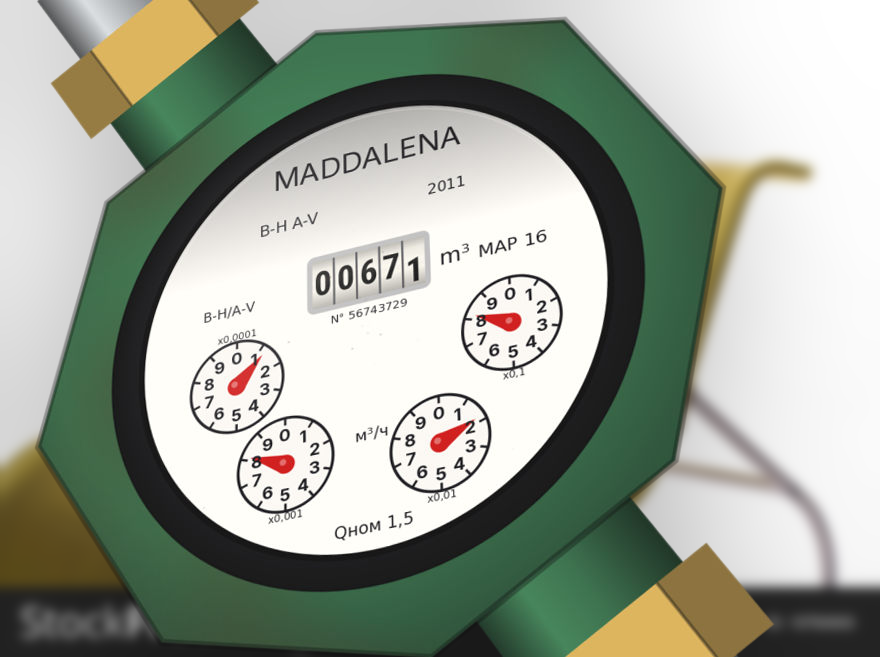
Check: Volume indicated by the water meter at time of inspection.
670.8181 m³
